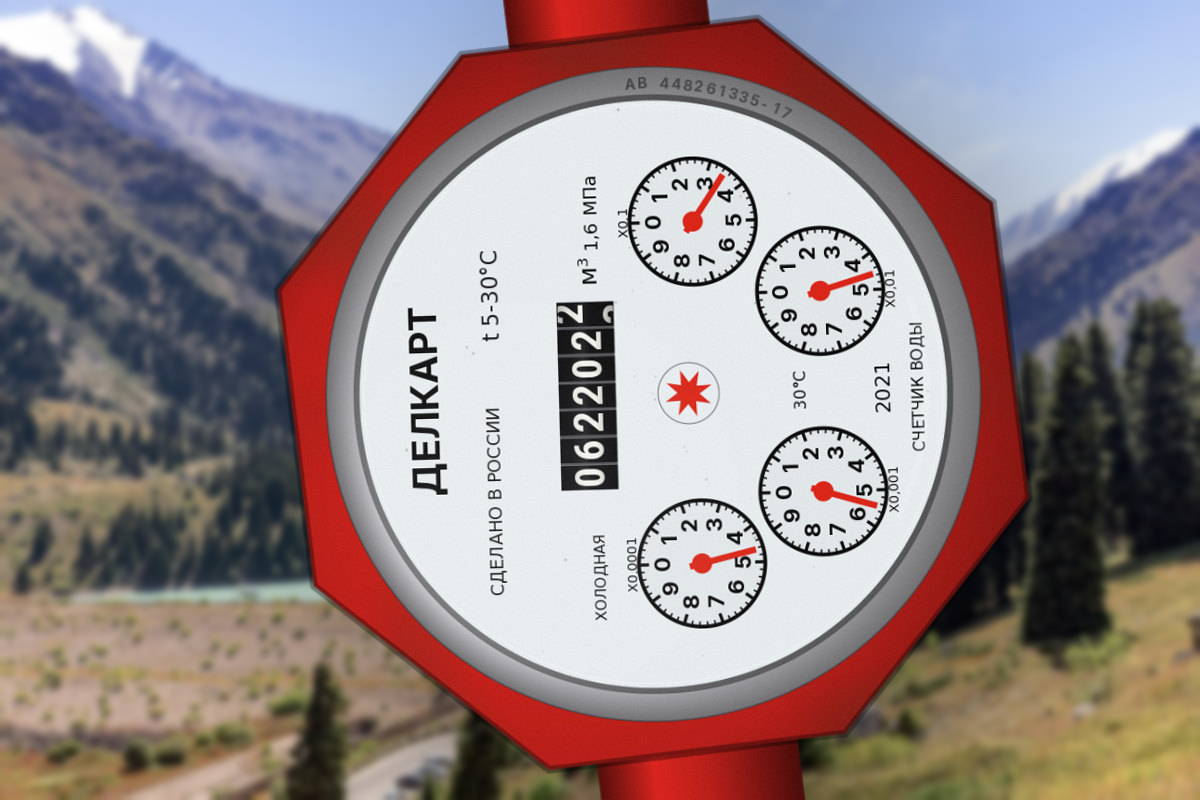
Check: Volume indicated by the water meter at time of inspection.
622022.3454 m³
